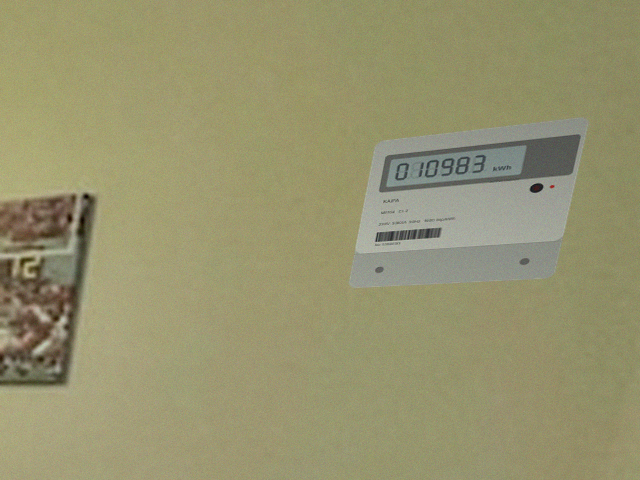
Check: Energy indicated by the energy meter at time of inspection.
10983 kWh
